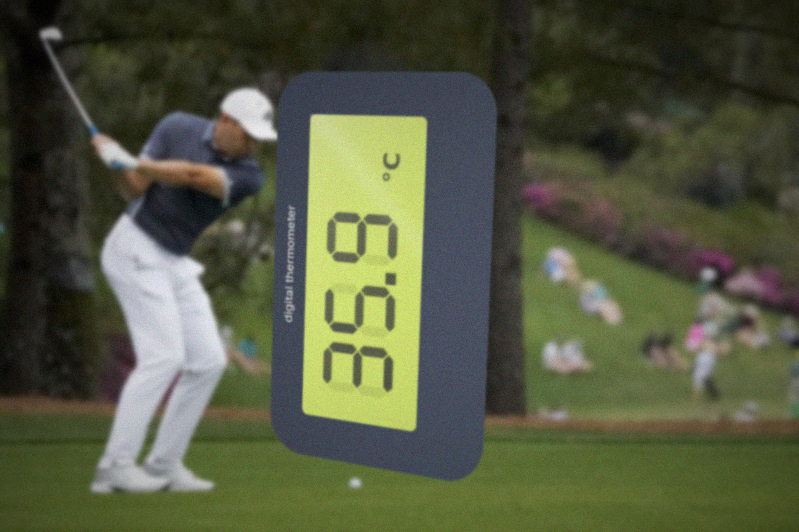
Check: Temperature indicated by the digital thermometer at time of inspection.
35.9 °C
